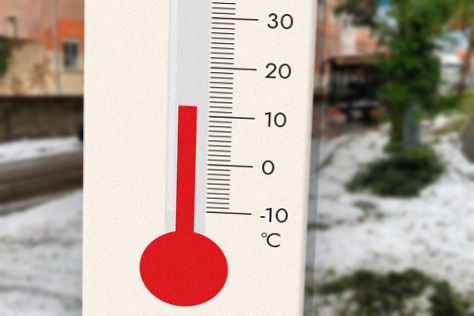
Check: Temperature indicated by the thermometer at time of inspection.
12 °C
